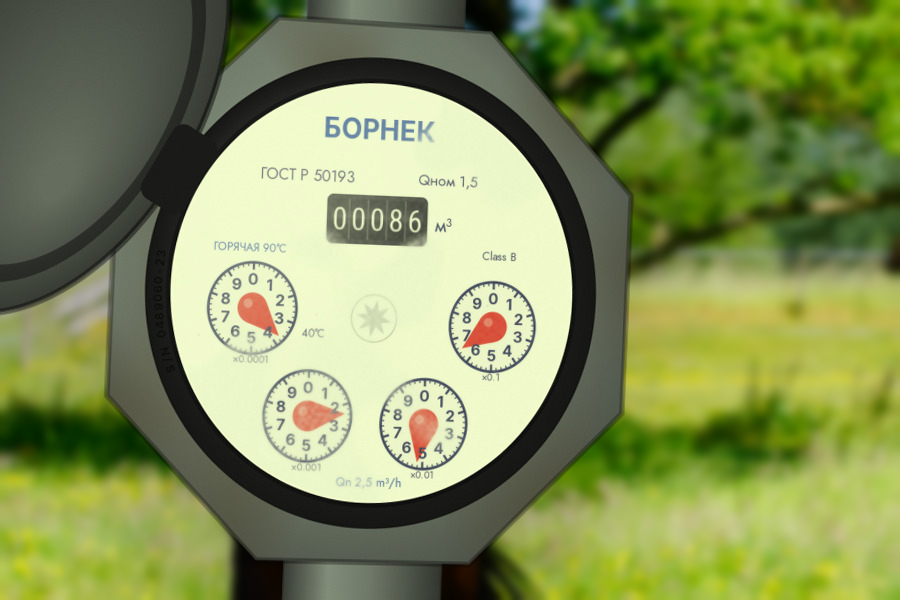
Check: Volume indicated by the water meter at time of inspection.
86.6523 m³
